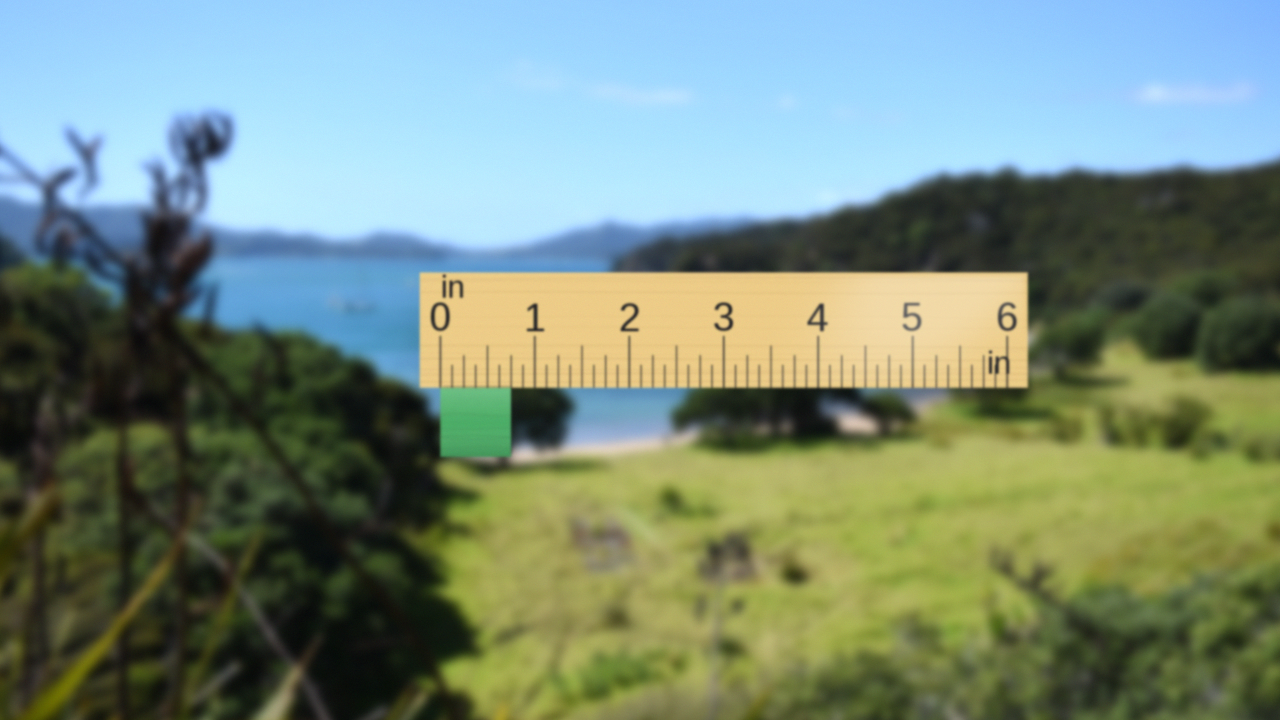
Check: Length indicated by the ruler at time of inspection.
0.75 in
